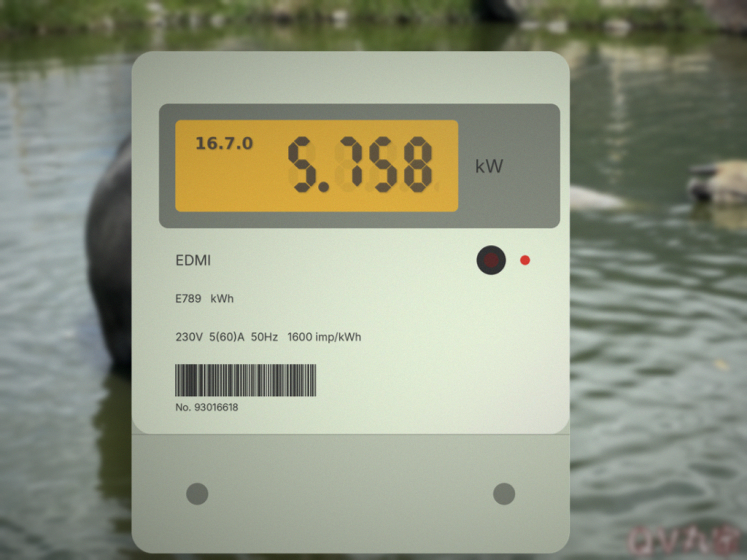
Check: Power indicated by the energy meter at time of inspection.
5.758 kW
